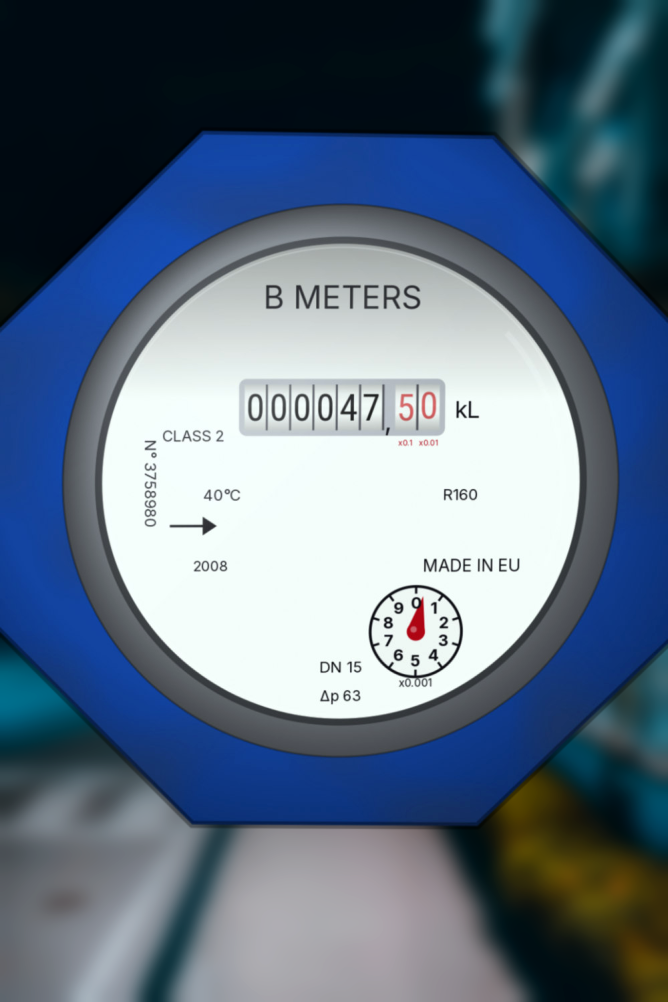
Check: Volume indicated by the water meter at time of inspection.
47.500 kL
